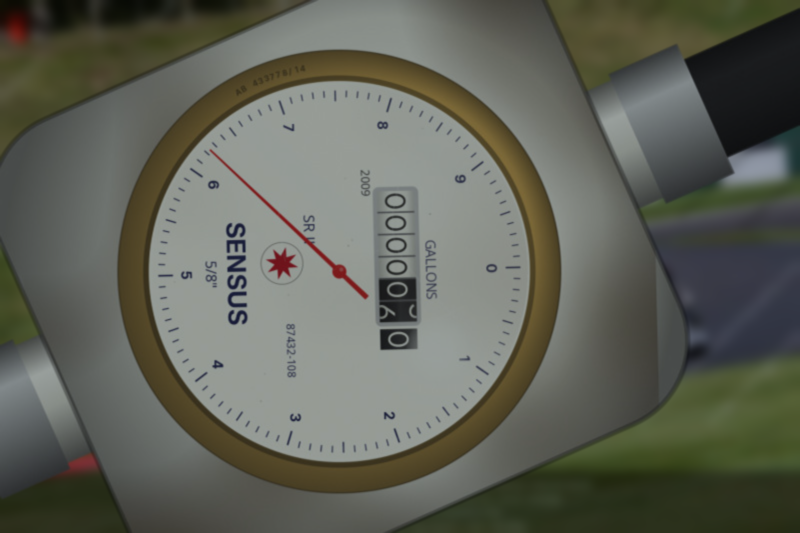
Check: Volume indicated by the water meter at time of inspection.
56.2 gal
